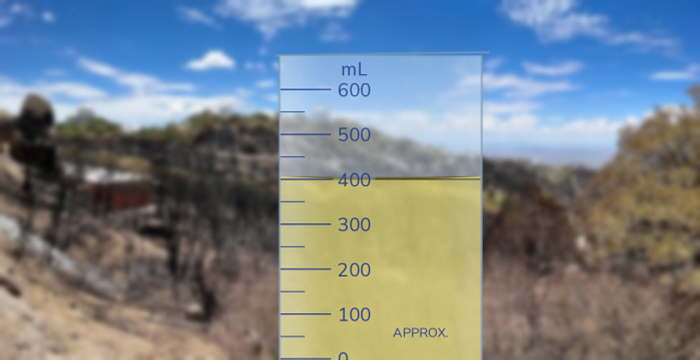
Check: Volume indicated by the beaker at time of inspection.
400 mL
